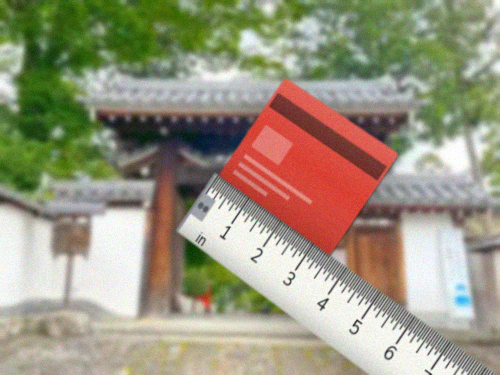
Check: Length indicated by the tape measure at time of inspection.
3.5 in
